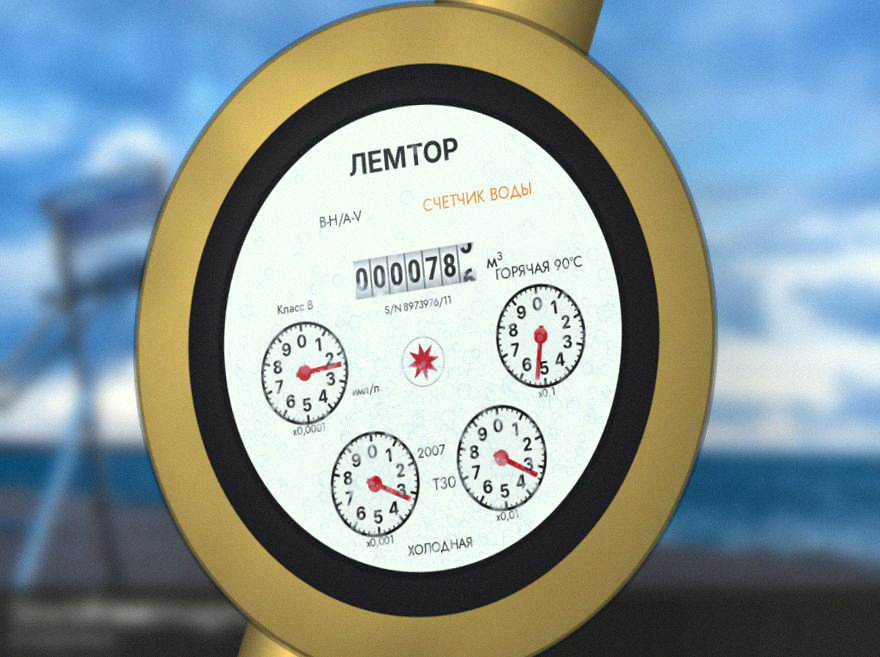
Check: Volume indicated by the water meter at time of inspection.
785.5332 m³
